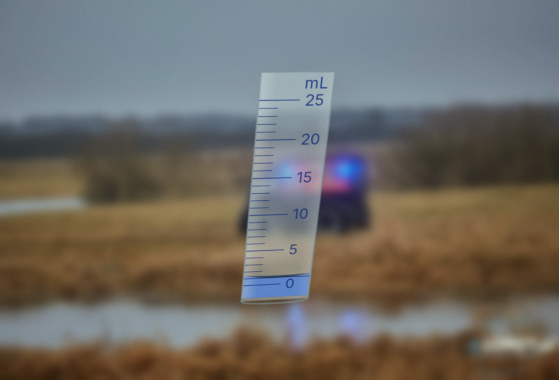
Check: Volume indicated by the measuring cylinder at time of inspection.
1 mL
